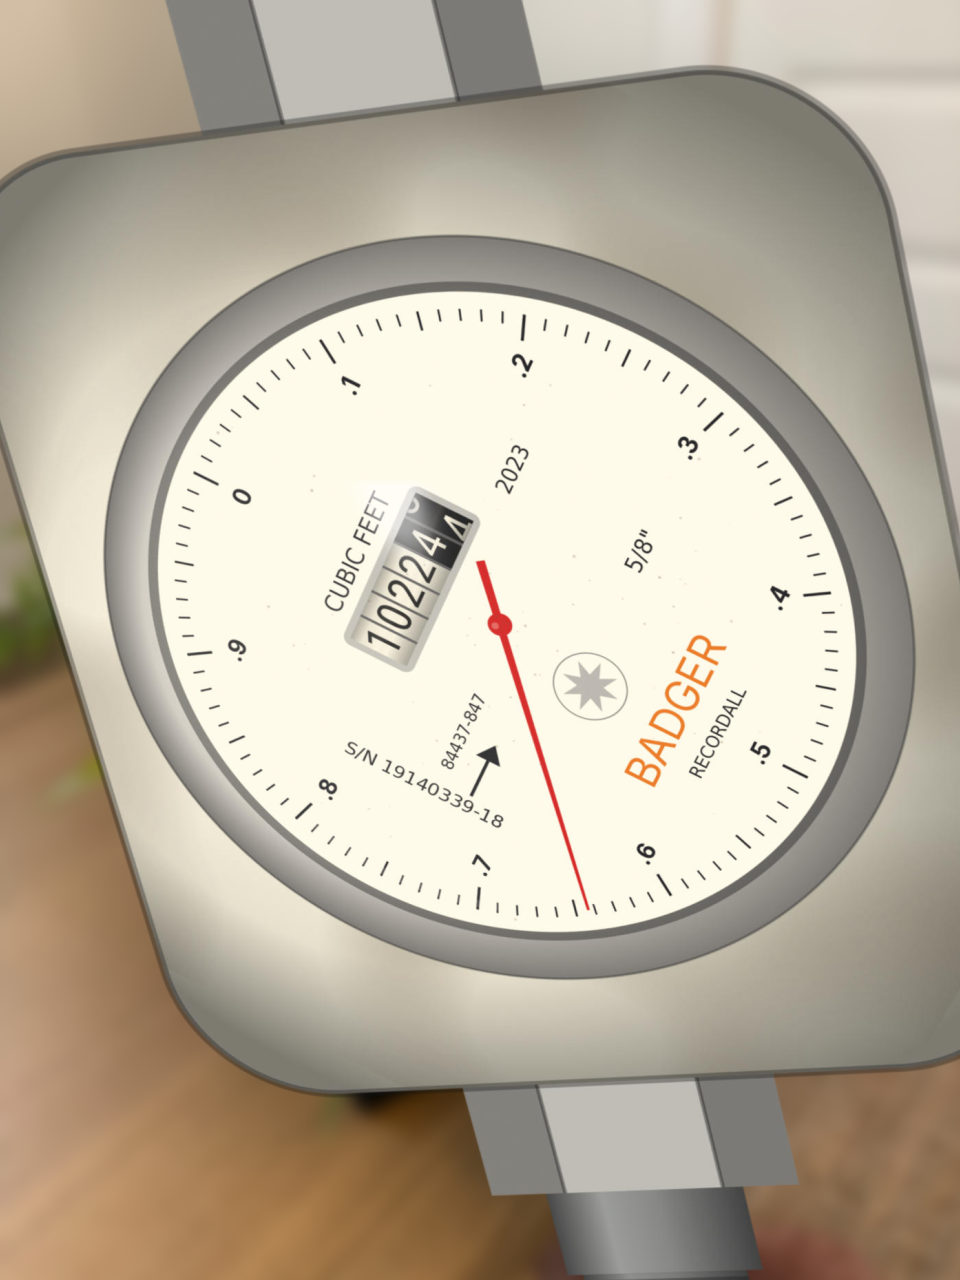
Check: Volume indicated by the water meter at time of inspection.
102243.64 ft³
